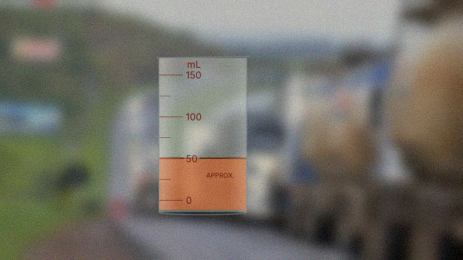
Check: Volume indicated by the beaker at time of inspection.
50 mL
